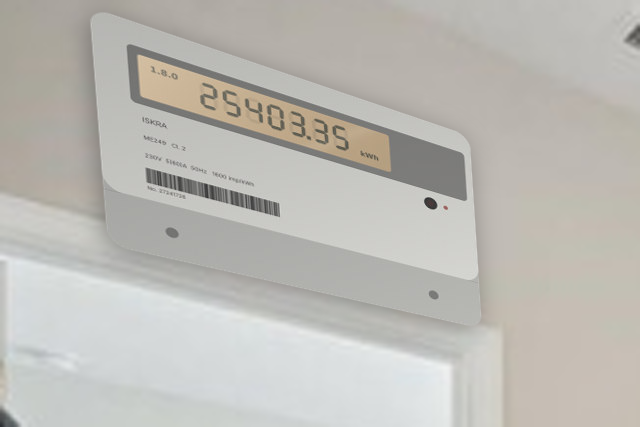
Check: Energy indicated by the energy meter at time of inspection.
25403.35 kWh
